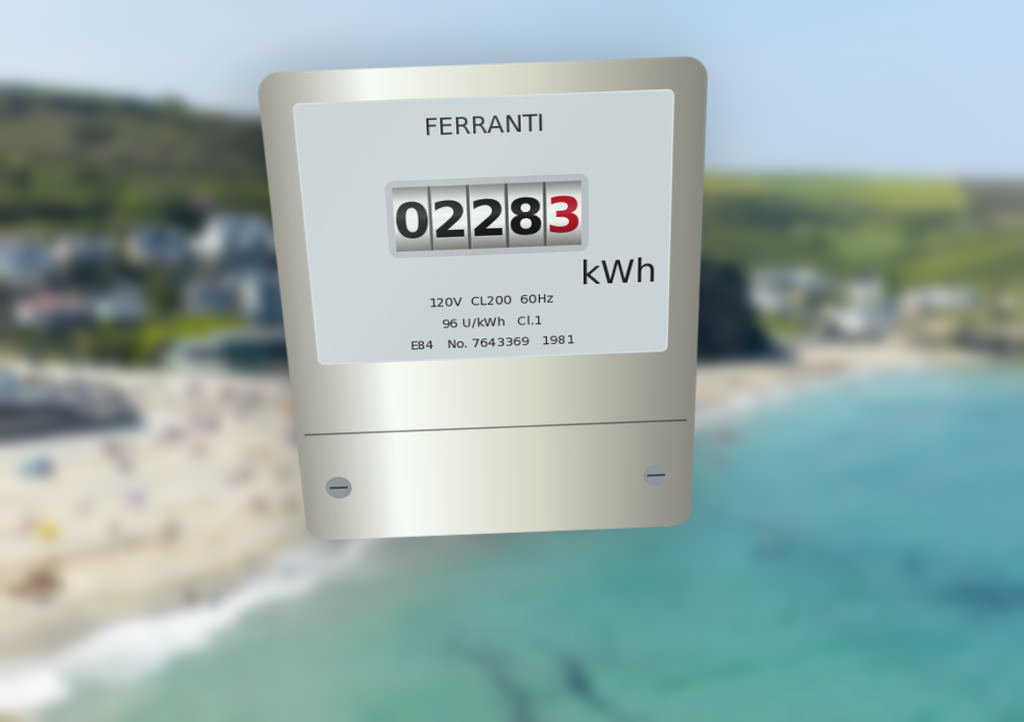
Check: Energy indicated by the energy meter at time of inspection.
228.3 kWh
